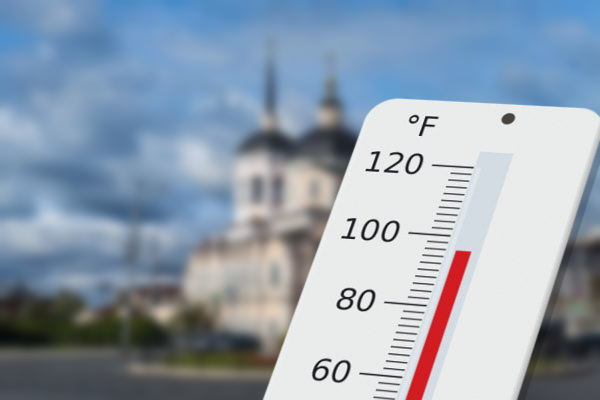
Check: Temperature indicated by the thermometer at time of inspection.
96 °F
